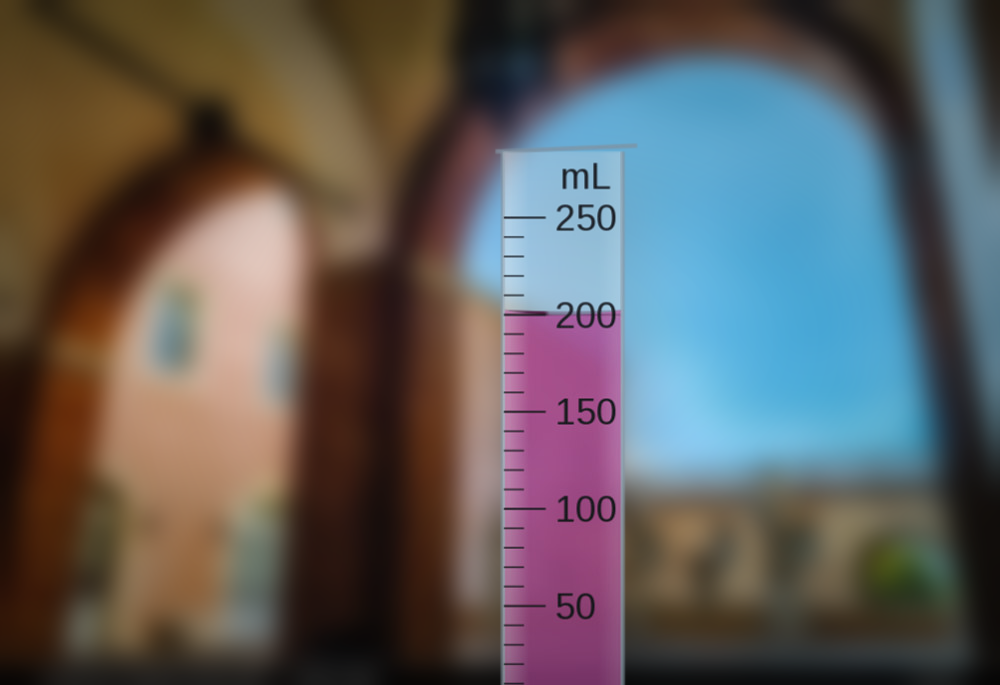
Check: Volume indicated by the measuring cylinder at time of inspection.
200 mL
